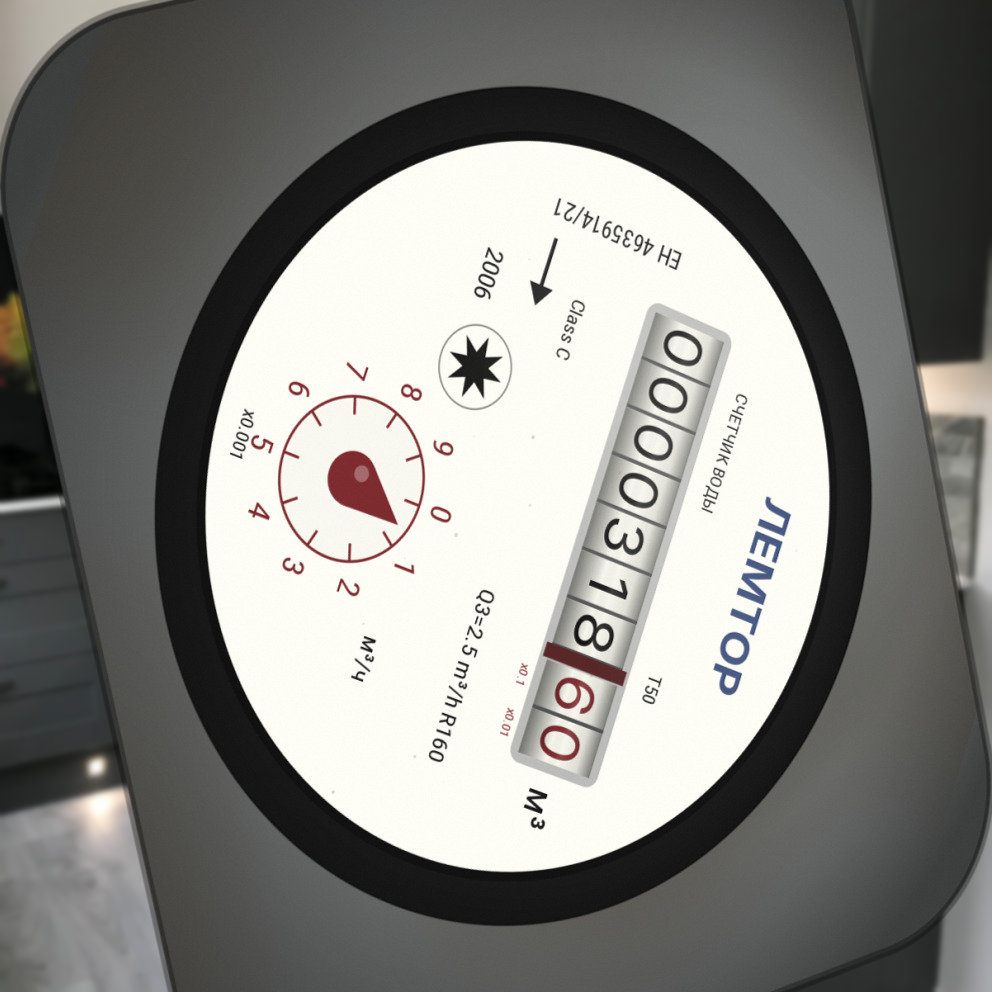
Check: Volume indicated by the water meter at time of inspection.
318.600 m³
